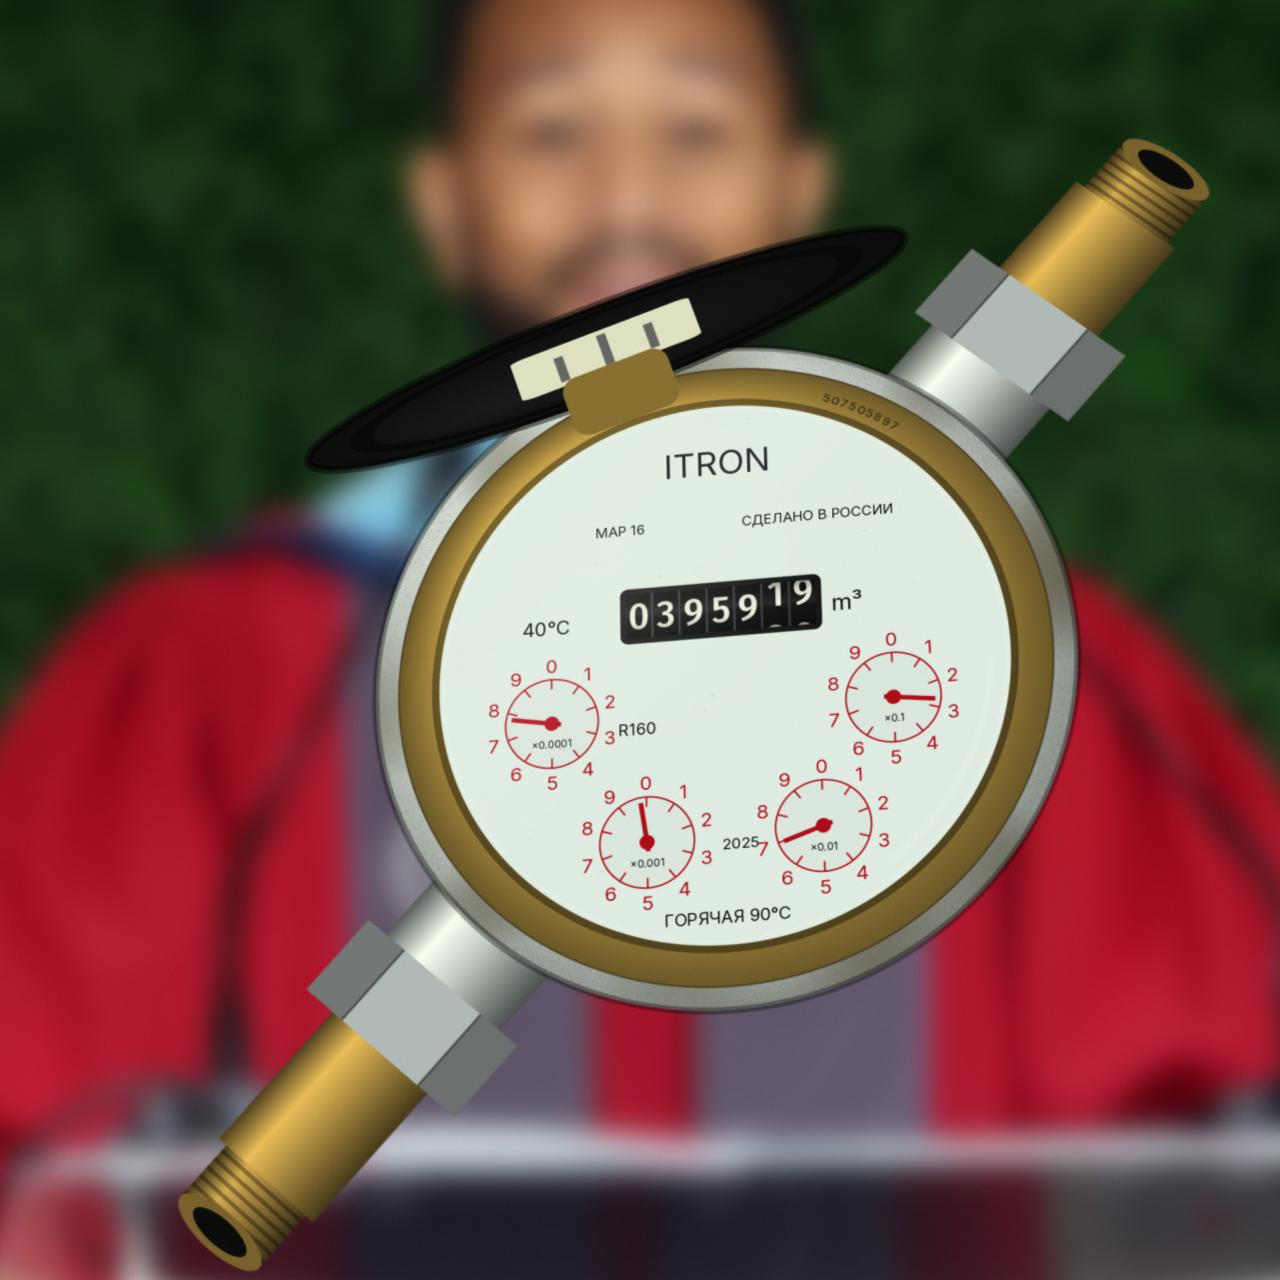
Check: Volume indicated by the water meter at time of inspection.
395919.2697 m³
